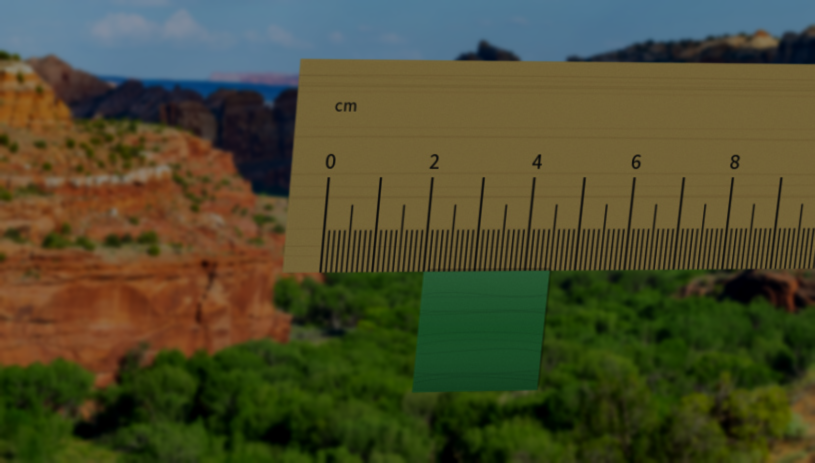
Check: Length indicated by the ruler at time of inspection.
2.5 cm
